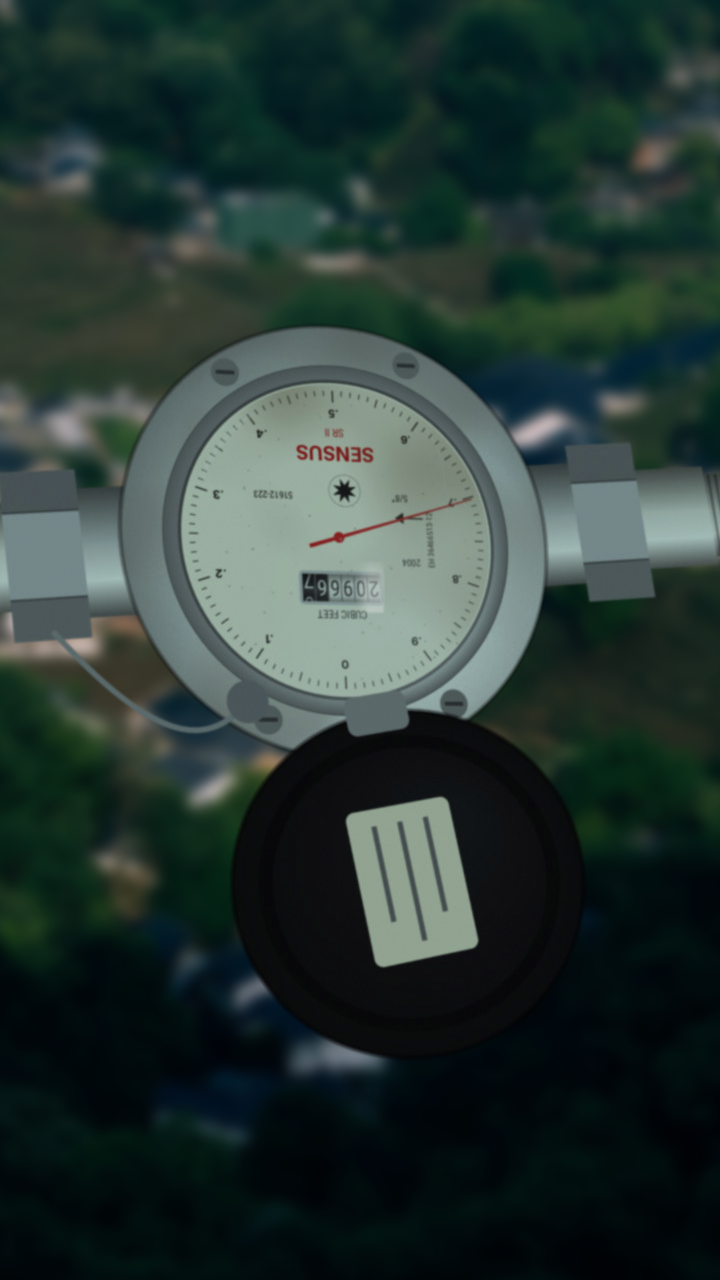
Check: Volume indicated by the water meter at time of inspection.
209666.70 ft³
